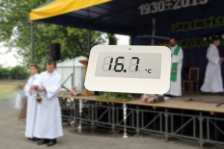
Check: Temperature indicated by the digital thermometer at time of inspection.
16.7 °C
